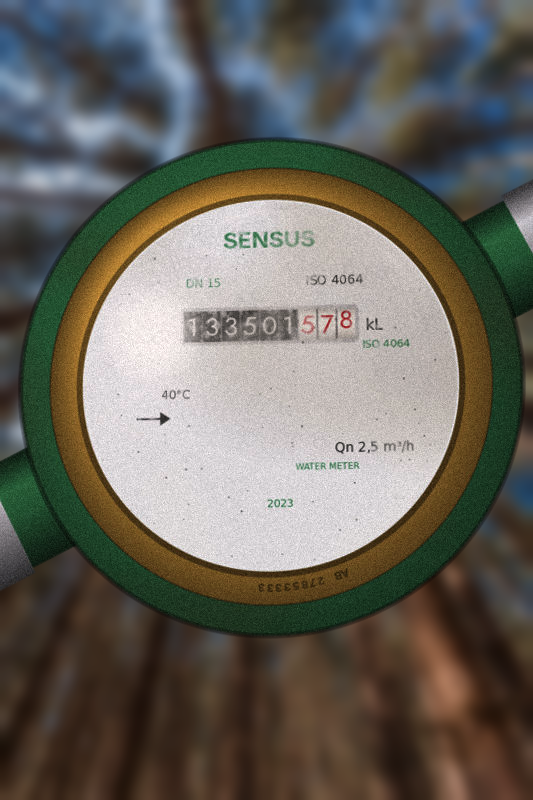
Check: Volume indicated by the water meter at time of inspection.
133501.578 kL
